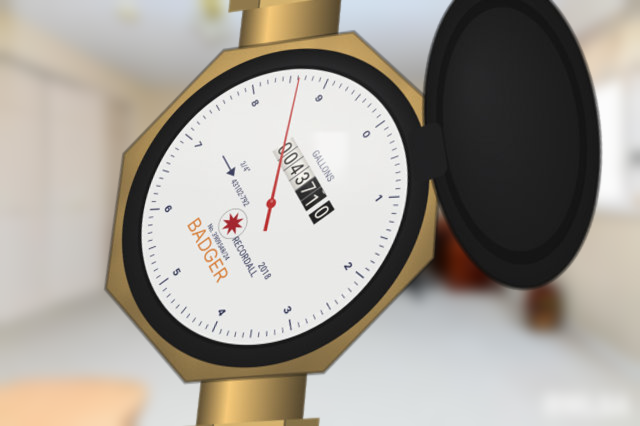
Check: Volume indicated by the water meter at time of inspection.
43708.6 gal
